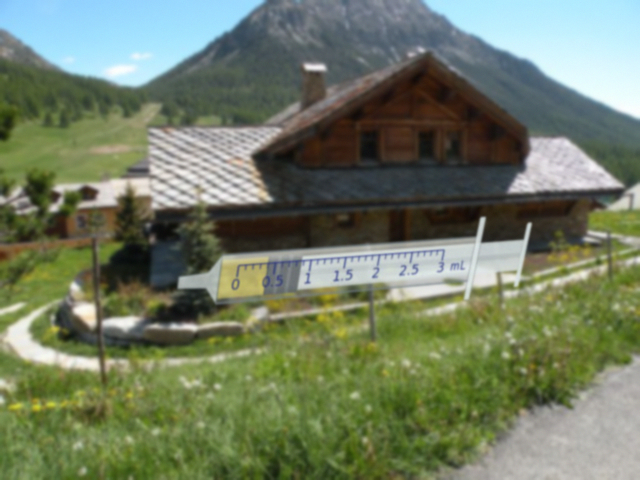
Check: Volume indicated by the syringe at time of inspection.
0.4 mL
